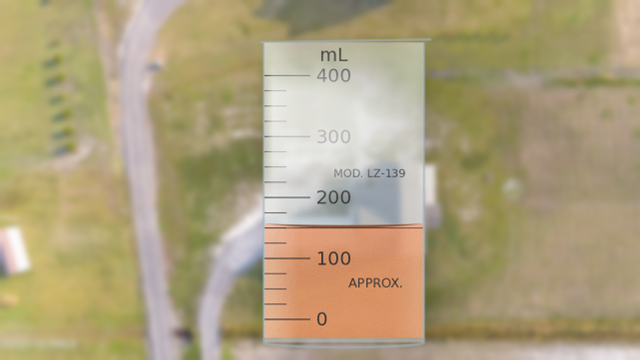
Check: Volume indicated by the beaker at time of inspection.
150 mL
